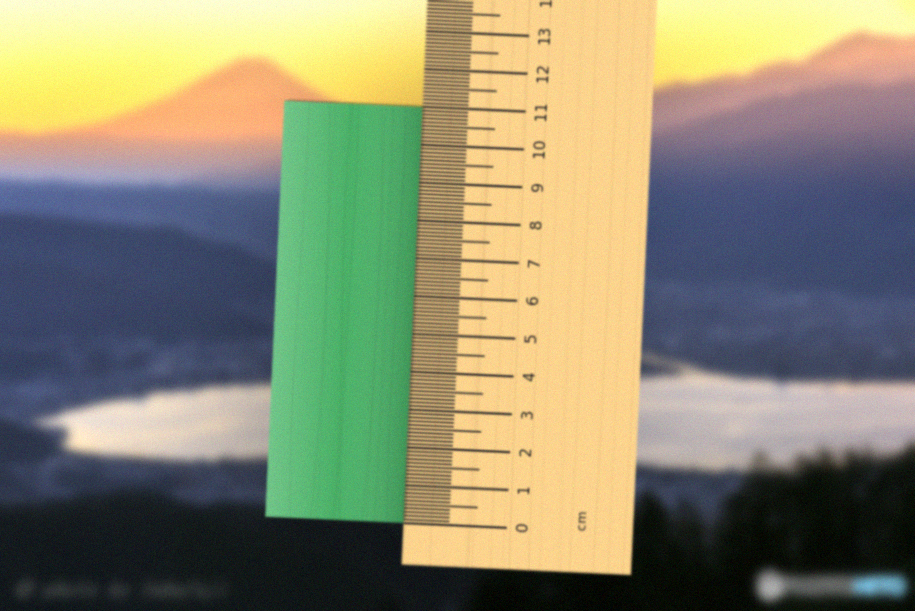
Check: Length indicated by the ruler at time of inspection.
11 cm
